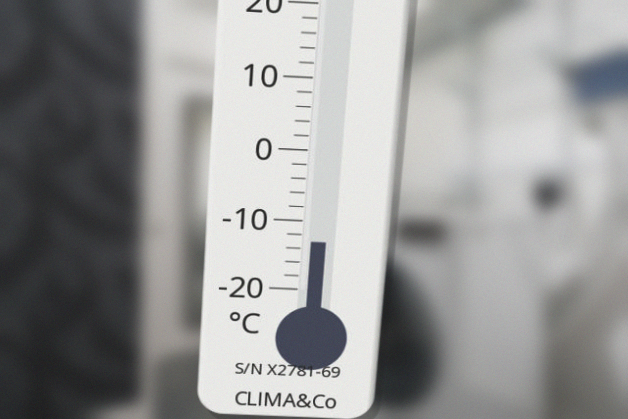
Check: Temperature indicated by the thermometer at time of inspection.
-13 °C
